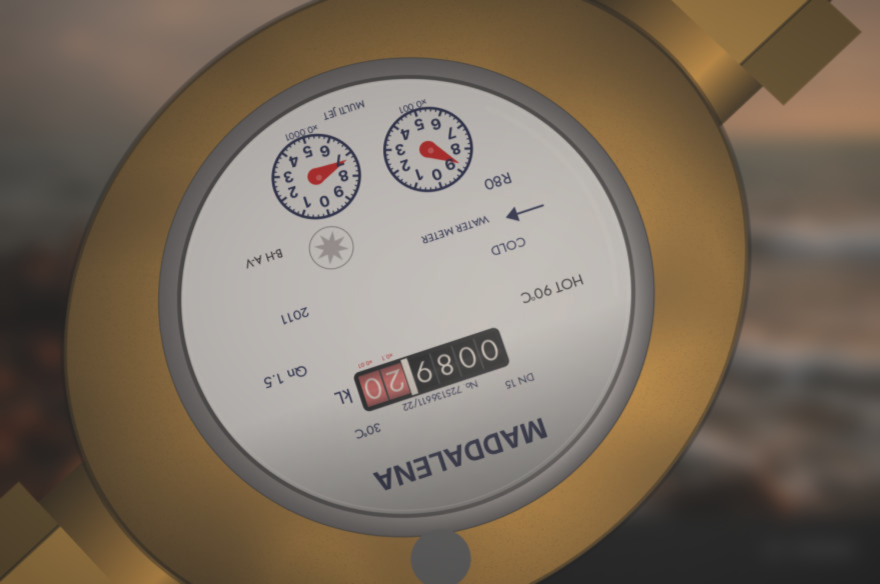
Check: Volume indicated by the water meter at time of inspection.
89.2087 kL
